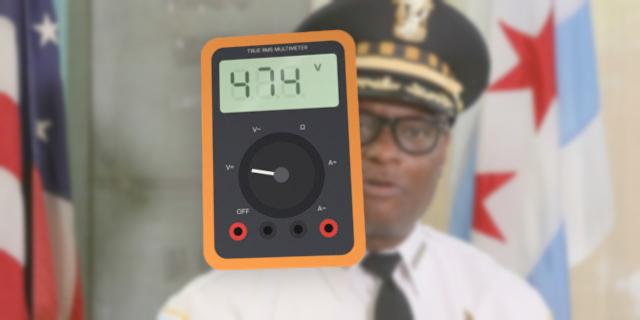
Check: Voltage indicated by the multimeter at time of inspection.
474 V
